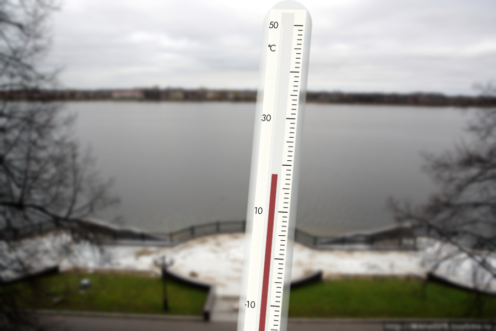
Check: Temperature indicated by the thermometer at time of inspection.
18 °C
